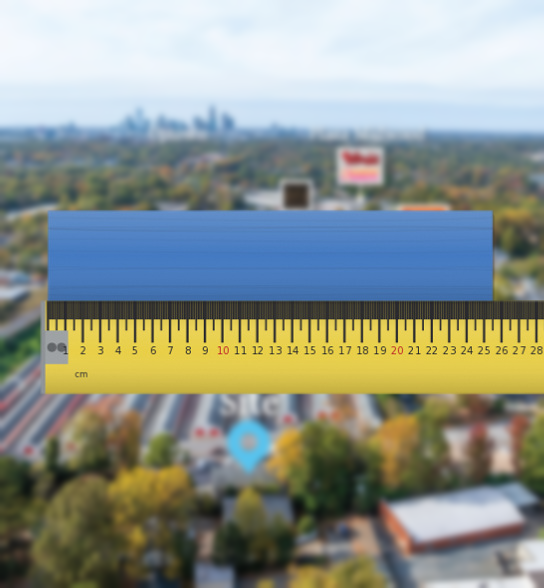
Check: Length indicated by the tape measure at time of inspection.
25.5 cm
